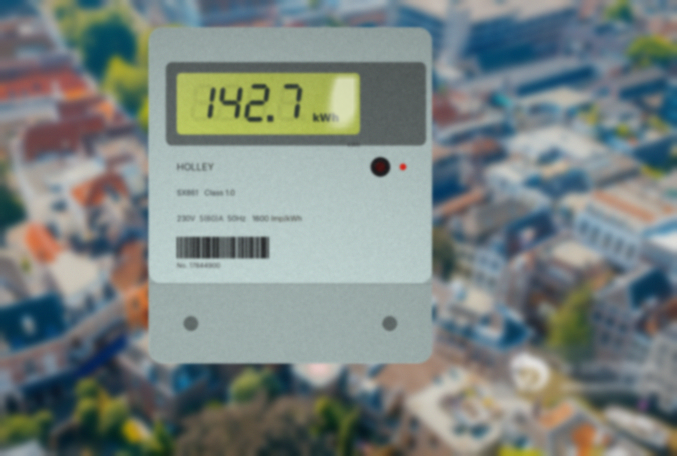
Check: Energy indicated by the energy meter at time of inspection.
142.7 kWh
